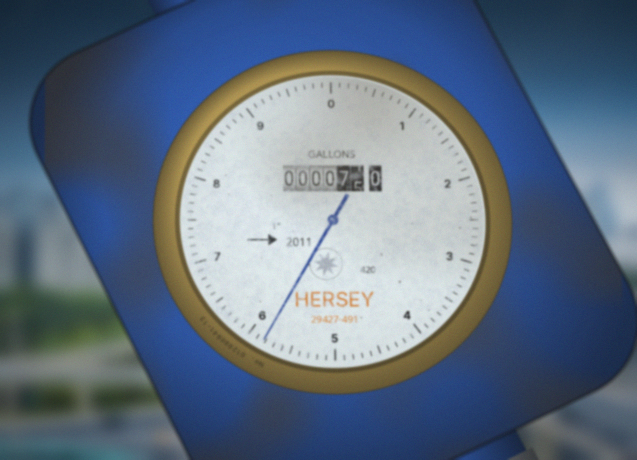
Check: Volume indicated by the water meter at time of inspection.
745.8 gal
